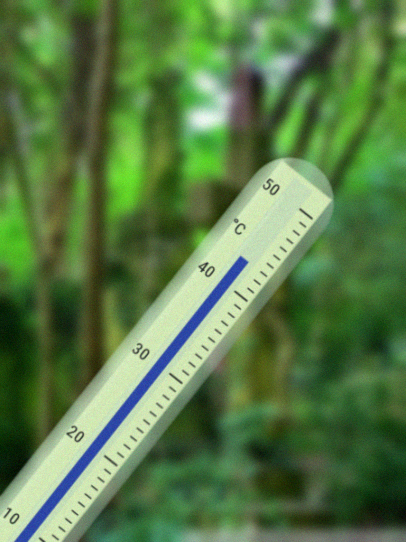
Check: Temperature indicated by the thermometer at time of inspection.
43 °C
